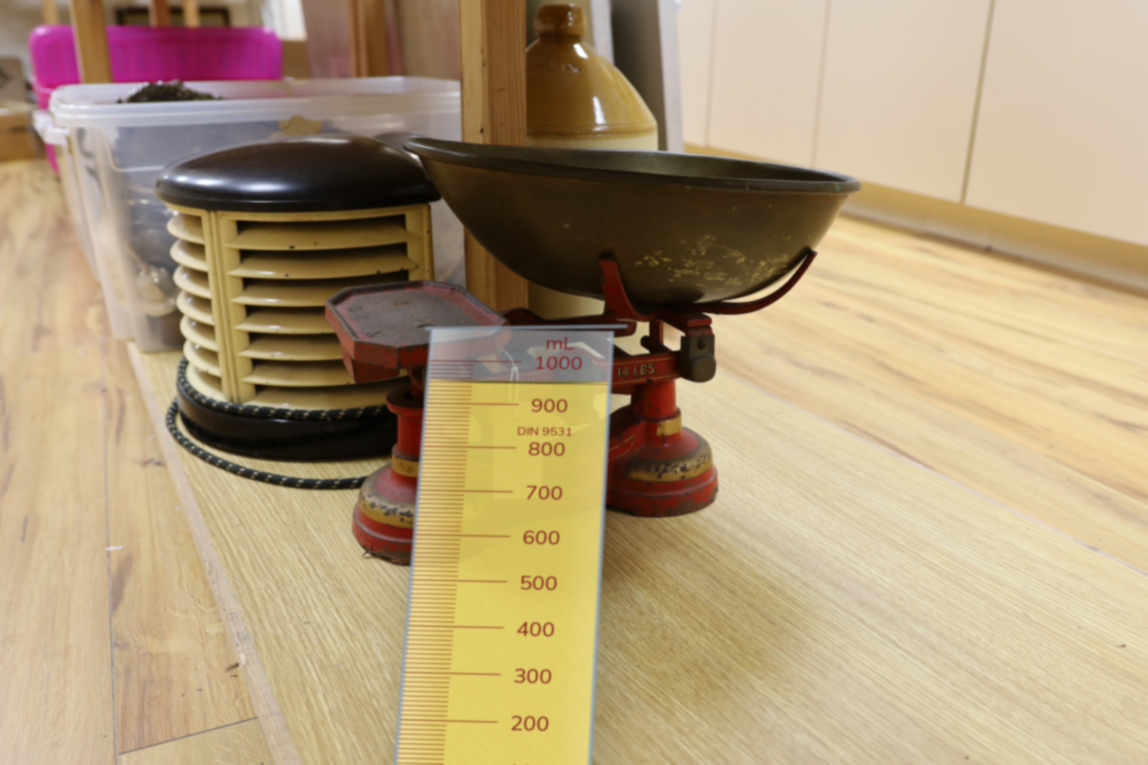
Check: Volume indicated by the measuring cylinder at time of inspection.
950 mL
